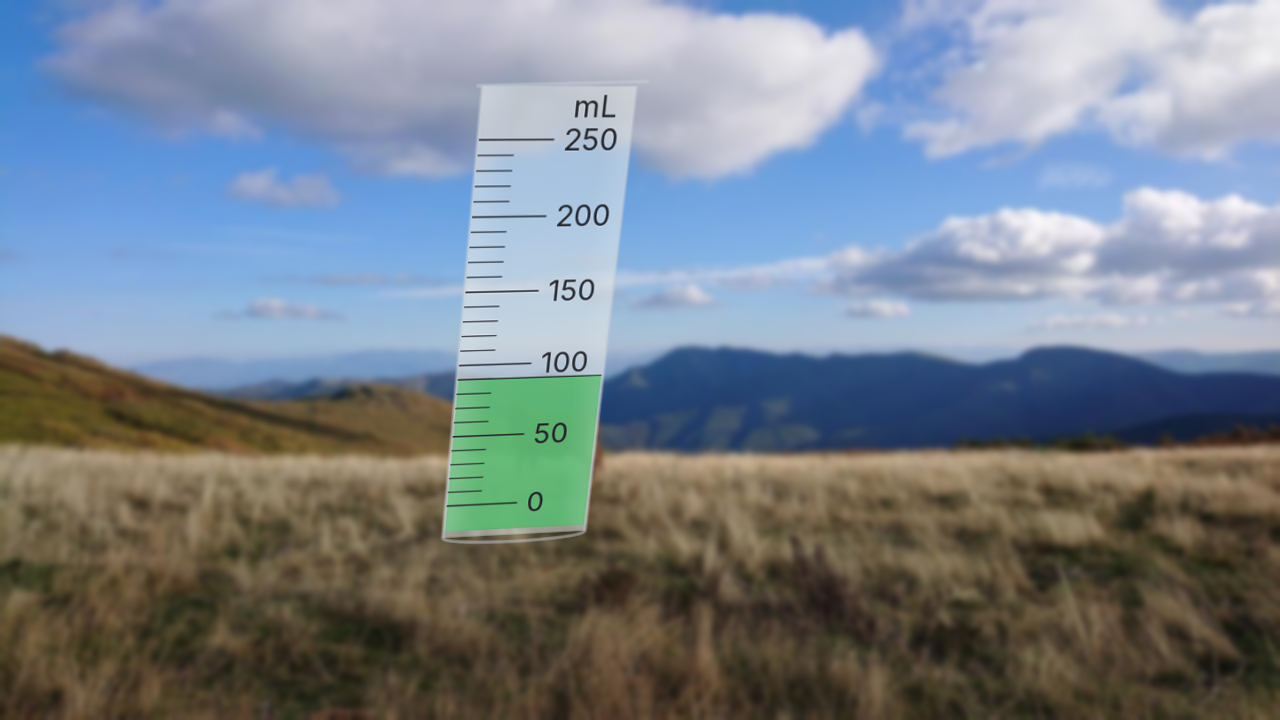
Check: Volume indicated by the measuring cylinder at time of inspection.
90 mL
